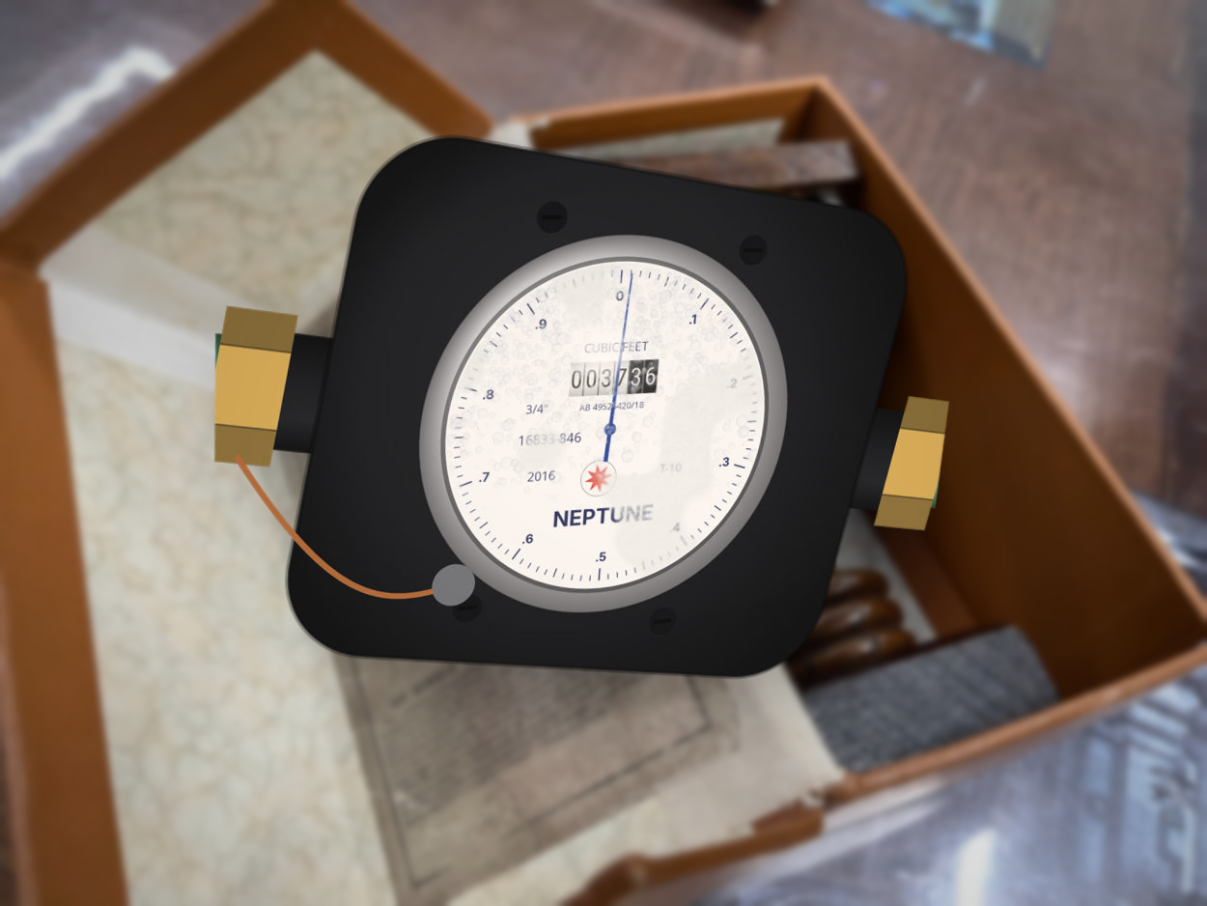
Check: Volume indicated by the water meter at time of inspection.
3736.01 ft³
